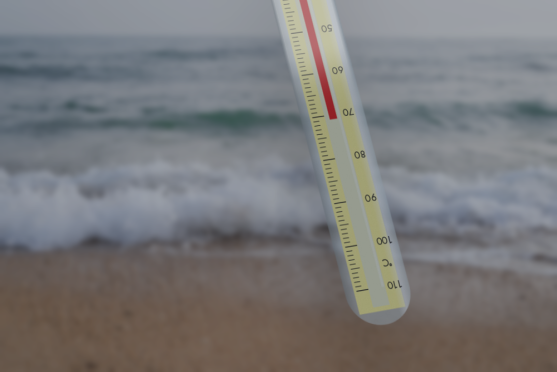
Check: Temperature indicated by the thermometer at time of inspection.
71 °C
